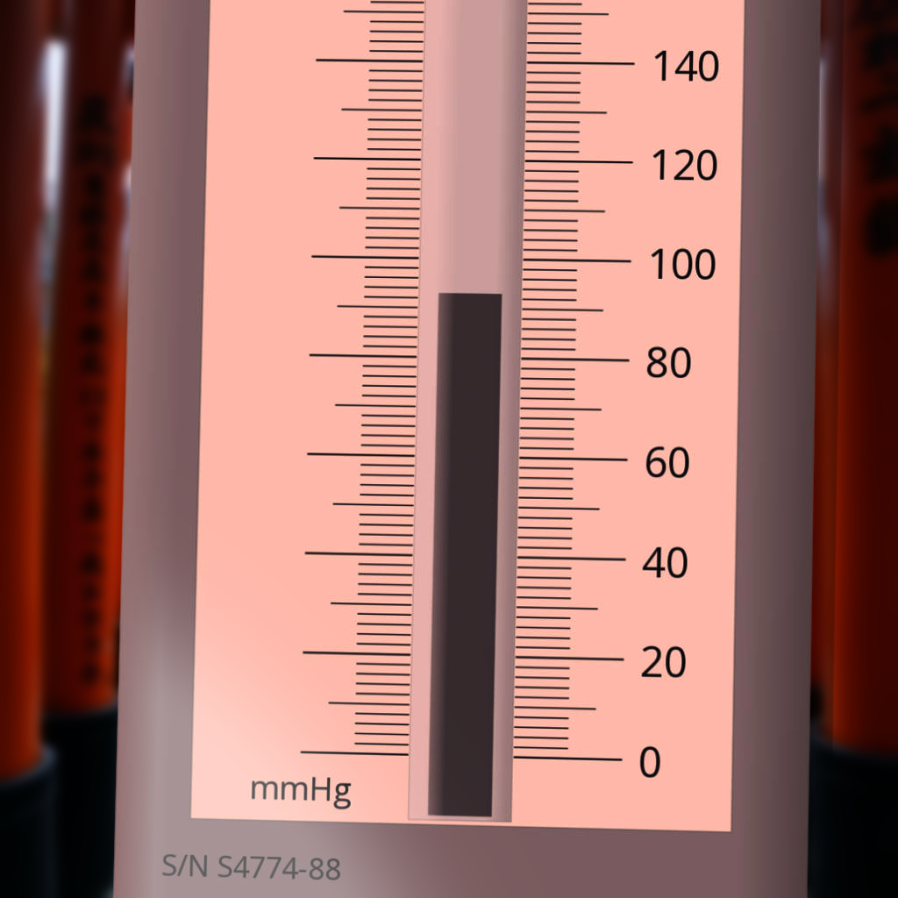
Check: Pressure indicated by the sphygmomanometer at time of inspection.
93 mmHg
